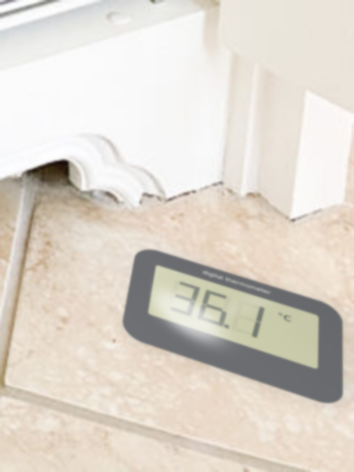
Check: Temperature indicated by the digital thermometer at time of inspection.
36.1 °C
